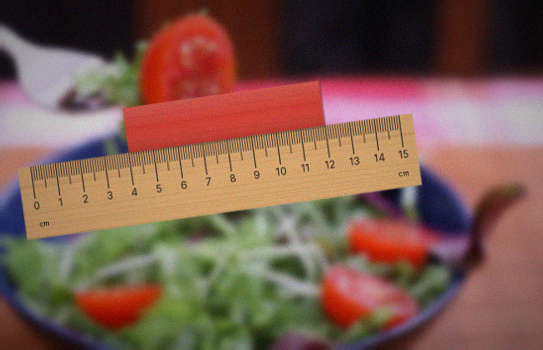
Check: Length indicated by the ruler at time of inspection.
8 cm
